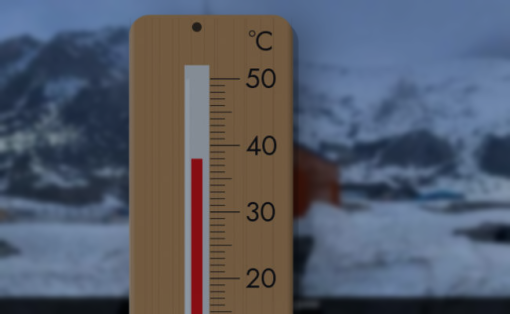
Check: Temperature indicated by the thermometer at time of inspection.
38 °C
